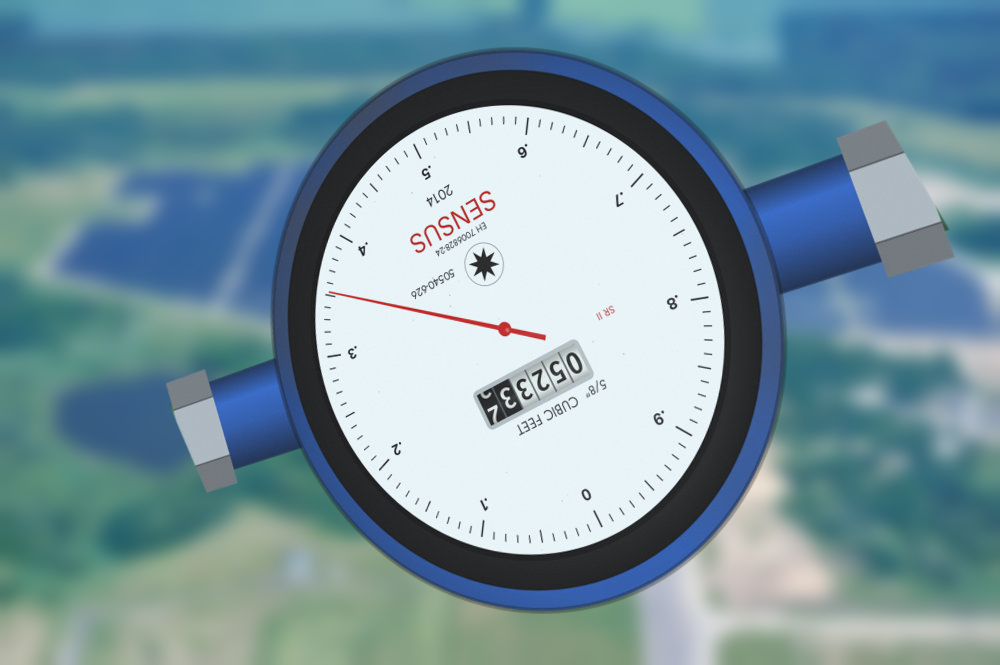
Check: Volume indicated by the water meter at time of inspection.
52332.35 ft³
